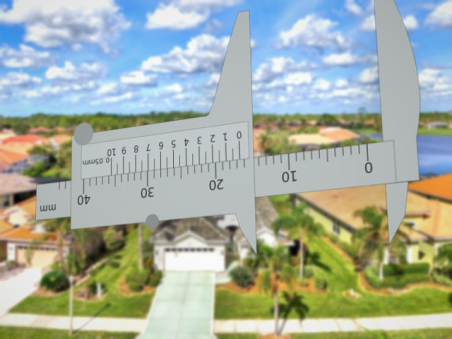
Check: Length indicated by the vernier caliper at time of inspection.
16.6 mm
